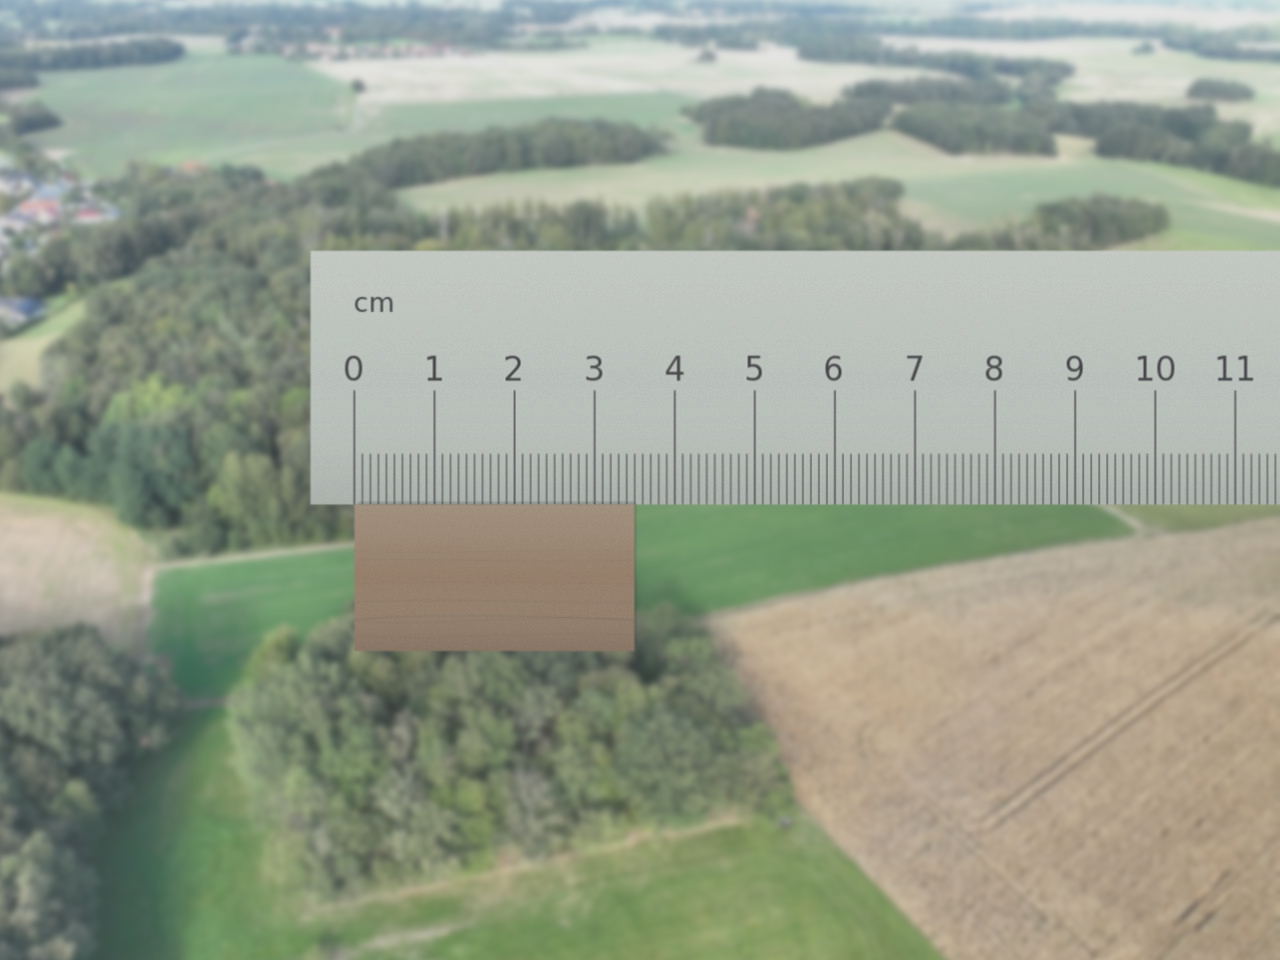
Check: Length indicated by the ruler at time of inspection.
3.5 cm
